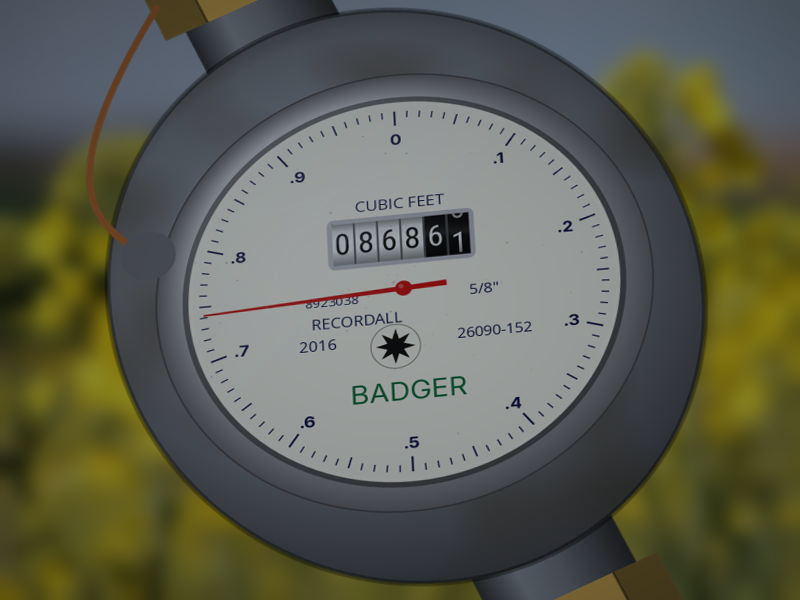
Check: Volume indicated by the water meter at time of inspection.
86860.74 ft³
